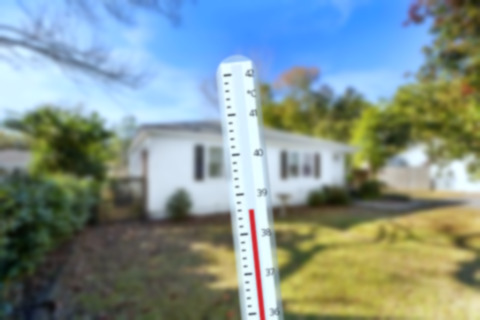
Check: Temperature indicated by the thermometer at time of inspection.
38.6 °C
